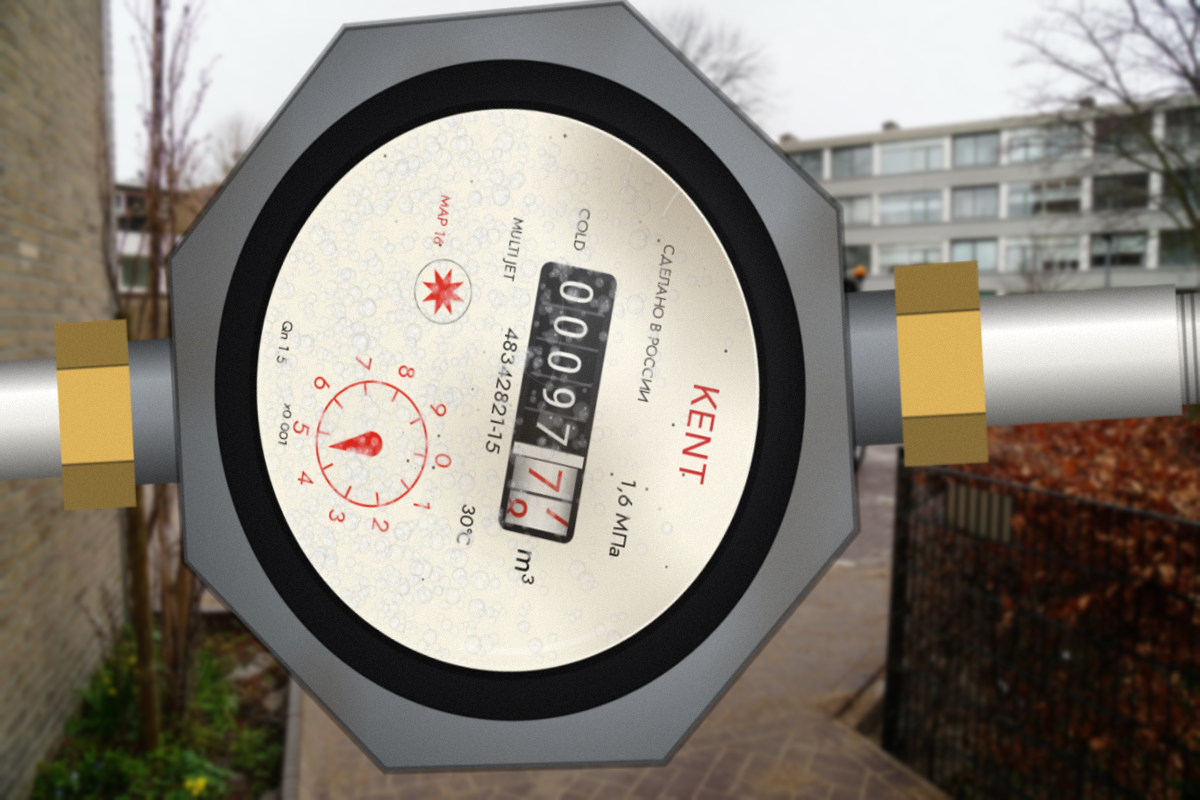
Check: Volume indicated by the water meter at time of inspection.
97.774 m³
